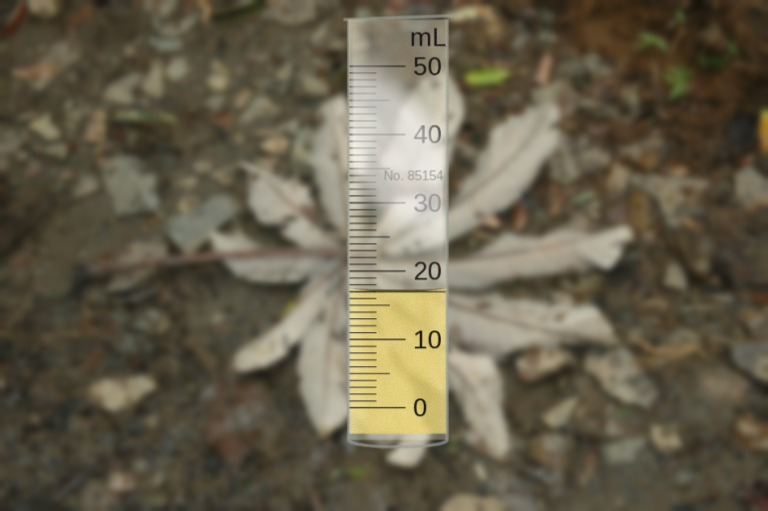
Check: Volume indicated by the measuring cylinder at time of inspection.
17 mL
